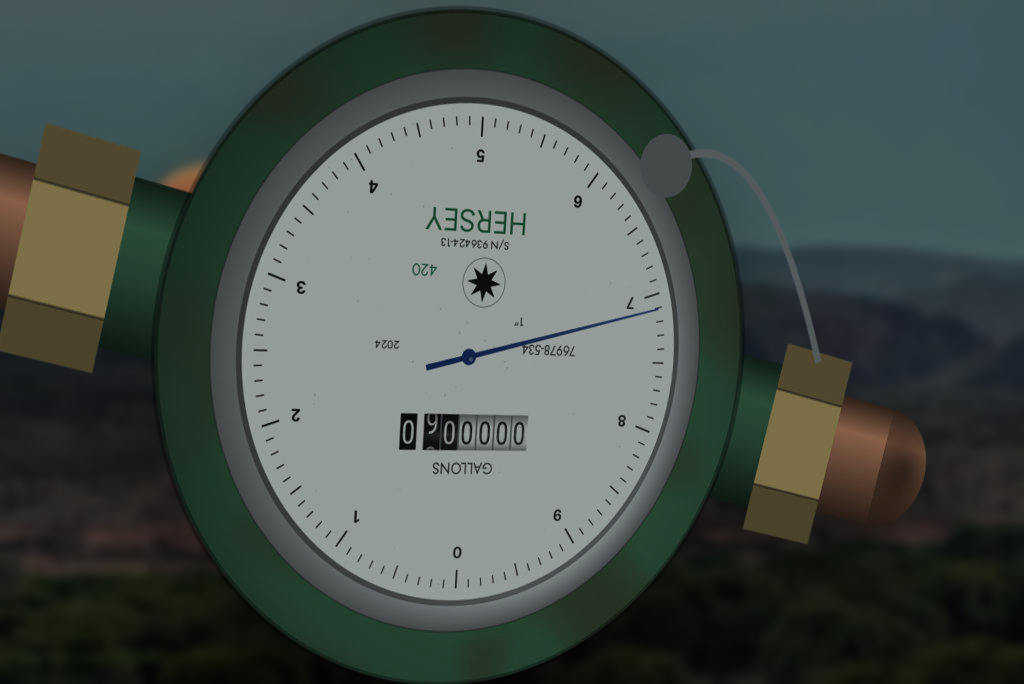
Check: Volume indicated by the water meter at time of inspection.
57.1 gal
